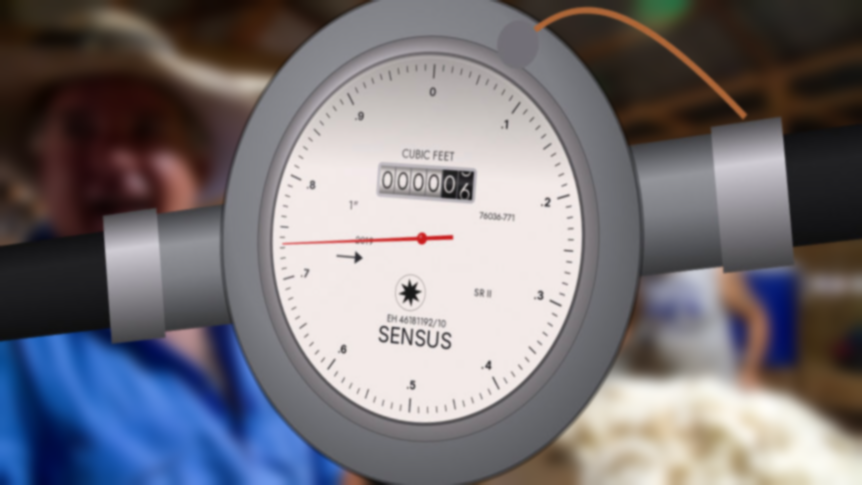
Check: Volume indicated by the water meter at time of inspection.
5.73 ft³
